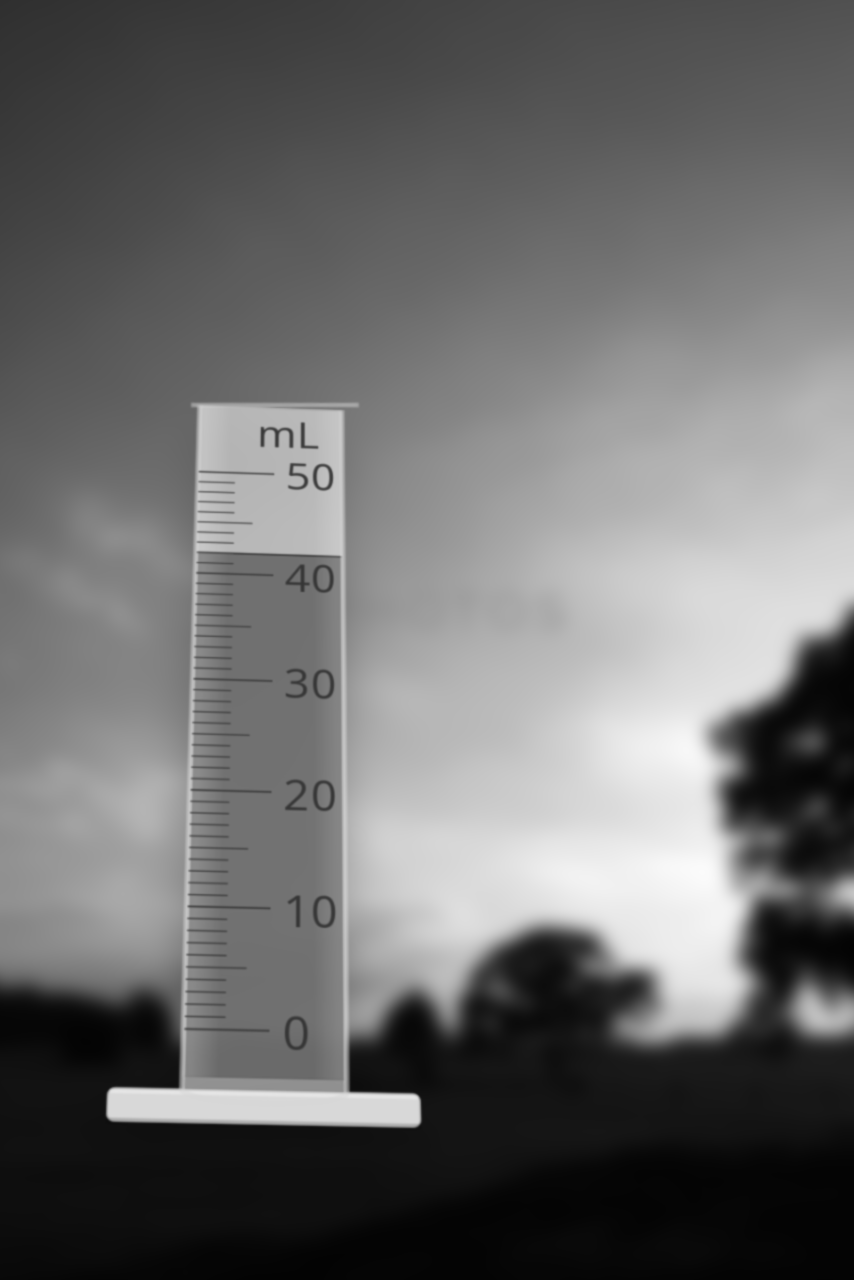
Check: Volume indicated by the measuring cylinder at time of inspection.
42 mL
